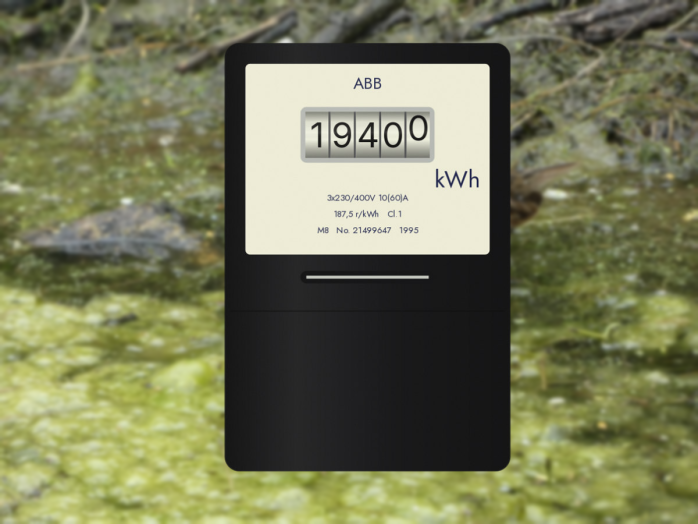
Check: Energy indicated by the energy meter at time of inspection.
19400 kWh
